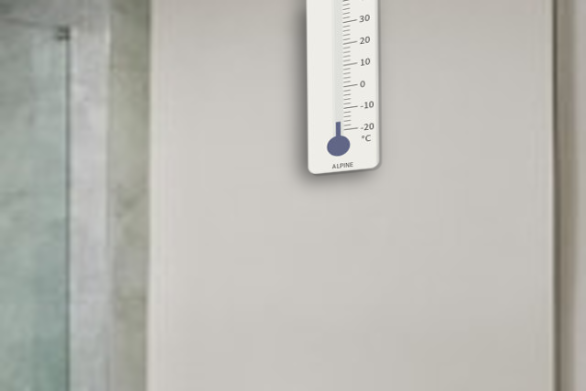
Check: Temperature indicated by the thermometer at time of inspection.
-16 °C
